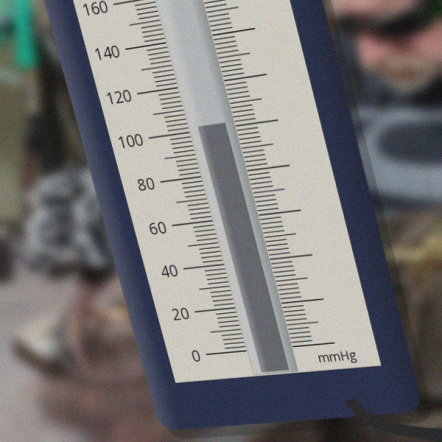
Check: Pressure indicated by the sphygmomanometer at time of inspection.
102 mmHg
